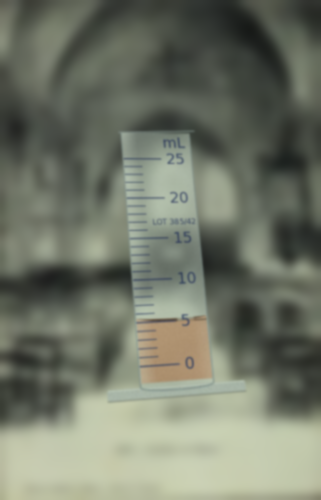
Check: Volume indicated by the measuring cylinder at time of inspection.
5 mL
